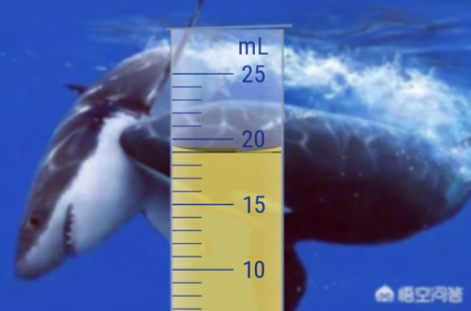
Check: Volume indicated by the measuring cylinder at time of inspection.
19 mL
